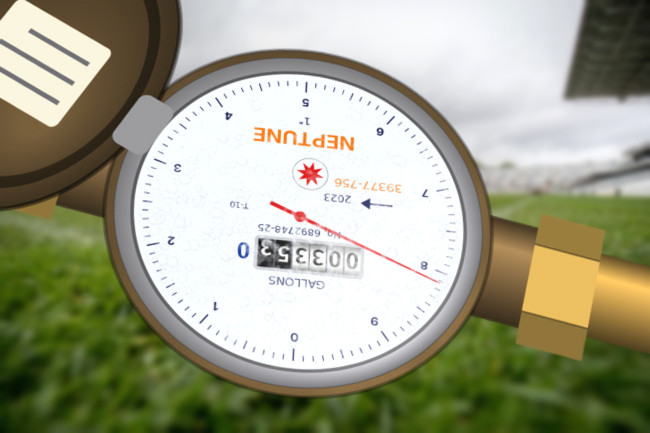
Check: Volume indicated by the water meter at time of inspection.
33528.1 gal
